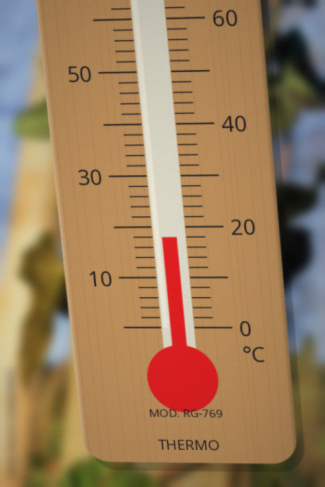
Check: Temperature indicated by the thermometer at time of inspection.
18 °C
